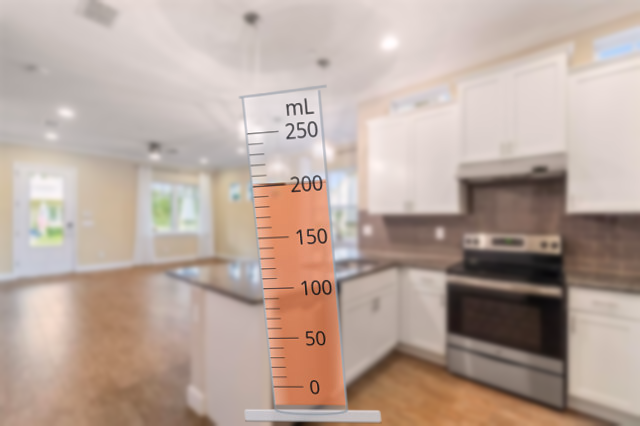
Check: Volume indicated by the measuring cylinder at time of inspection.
200 mL
